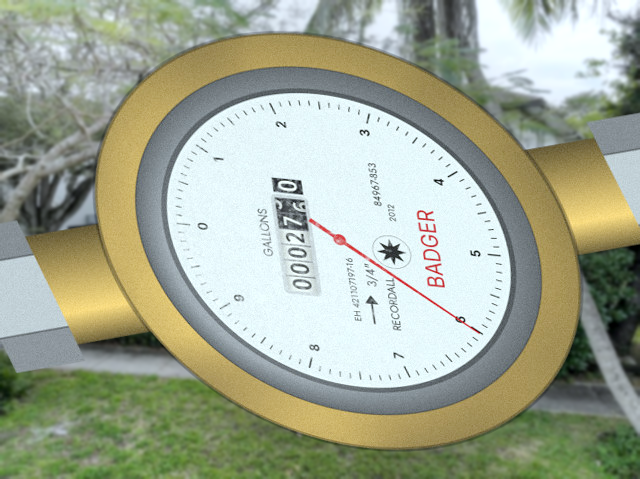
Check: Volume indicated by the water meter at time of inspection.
2756.0 gal
